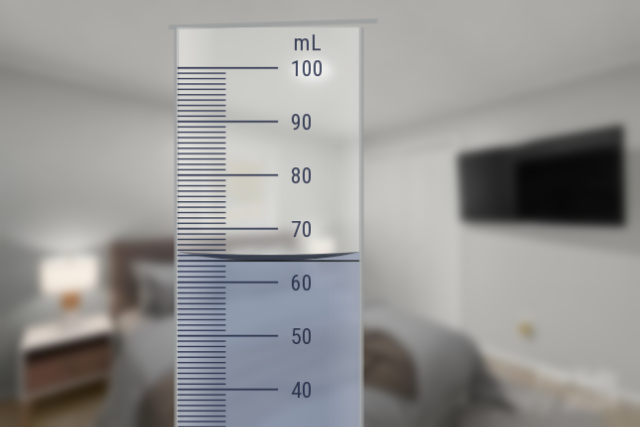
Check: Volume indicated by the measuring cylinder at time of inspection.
64 mL
